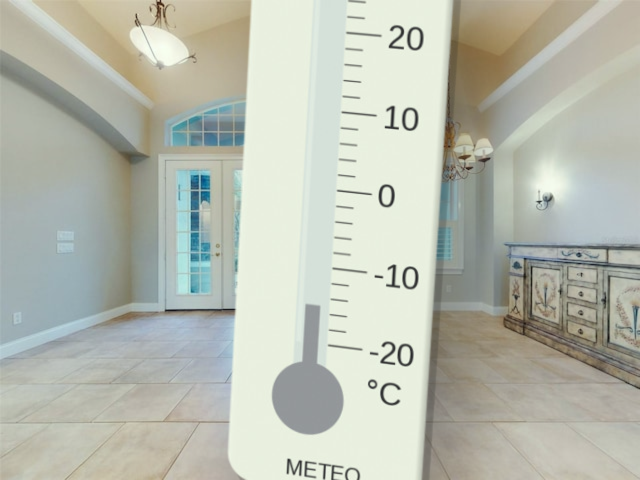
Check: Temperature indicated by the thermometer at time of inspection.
-15 °C
